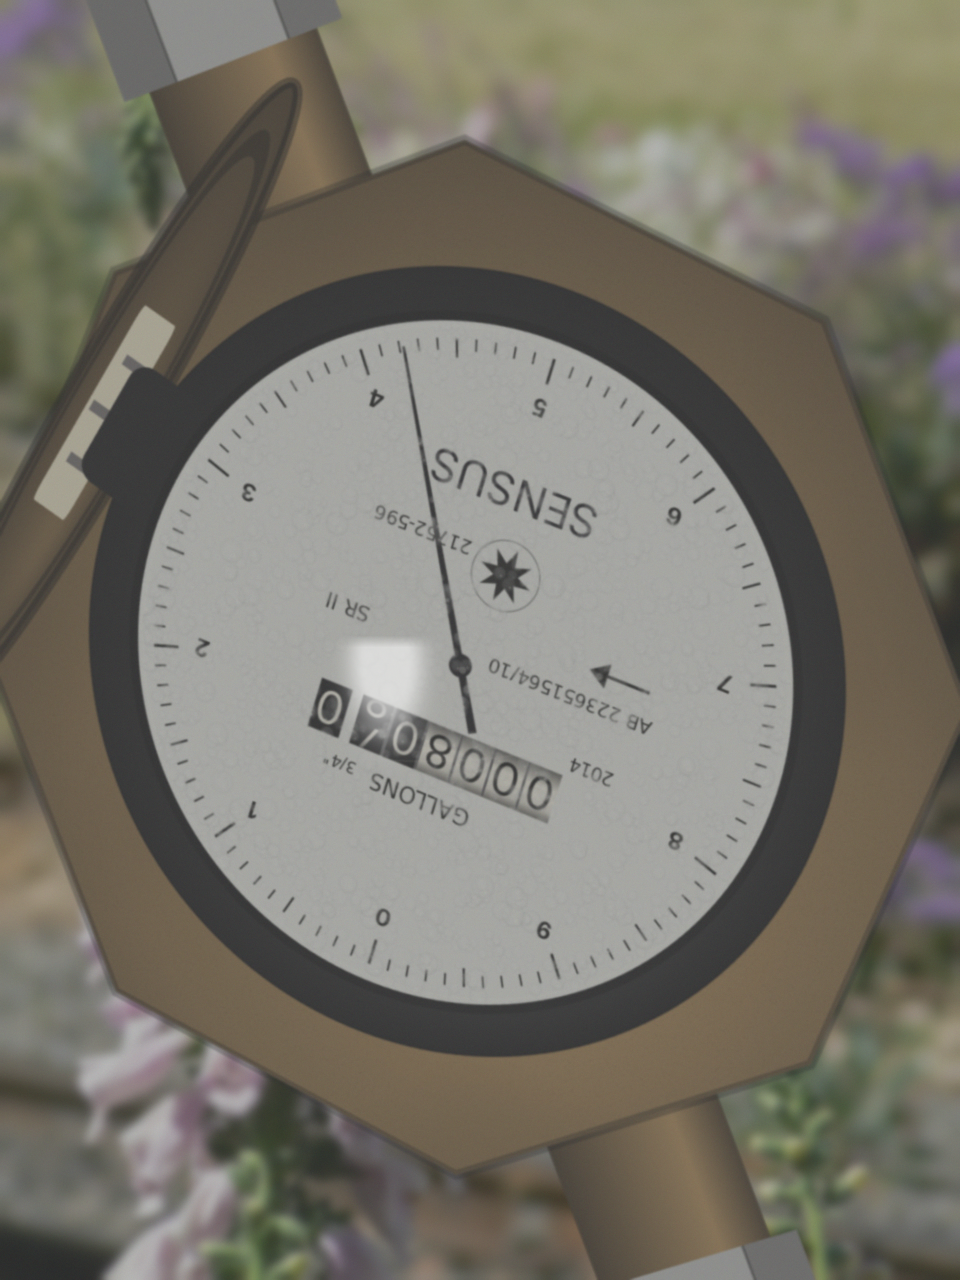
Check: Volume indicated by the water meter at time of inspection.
8074.2 gal
